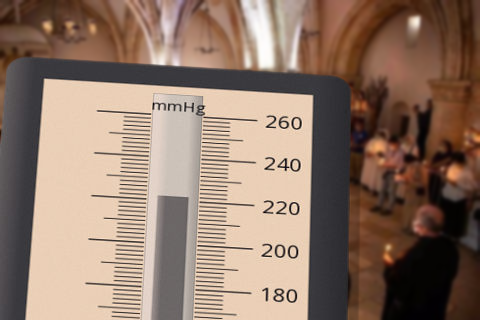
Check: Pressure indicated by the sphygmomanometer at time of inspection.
222 mmHg
